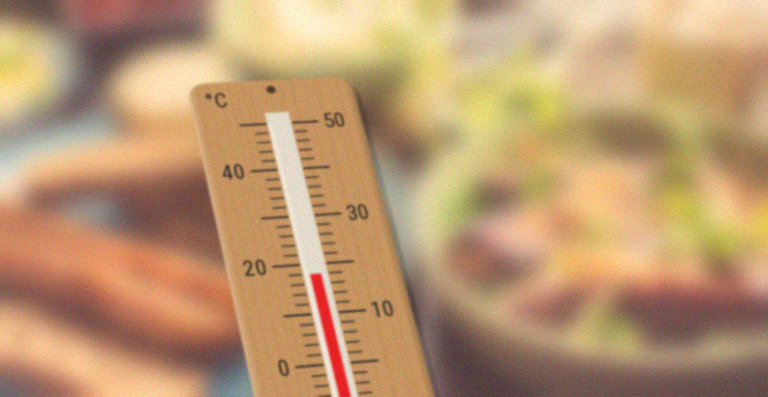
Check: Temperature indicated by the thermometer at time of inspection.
18 °C
